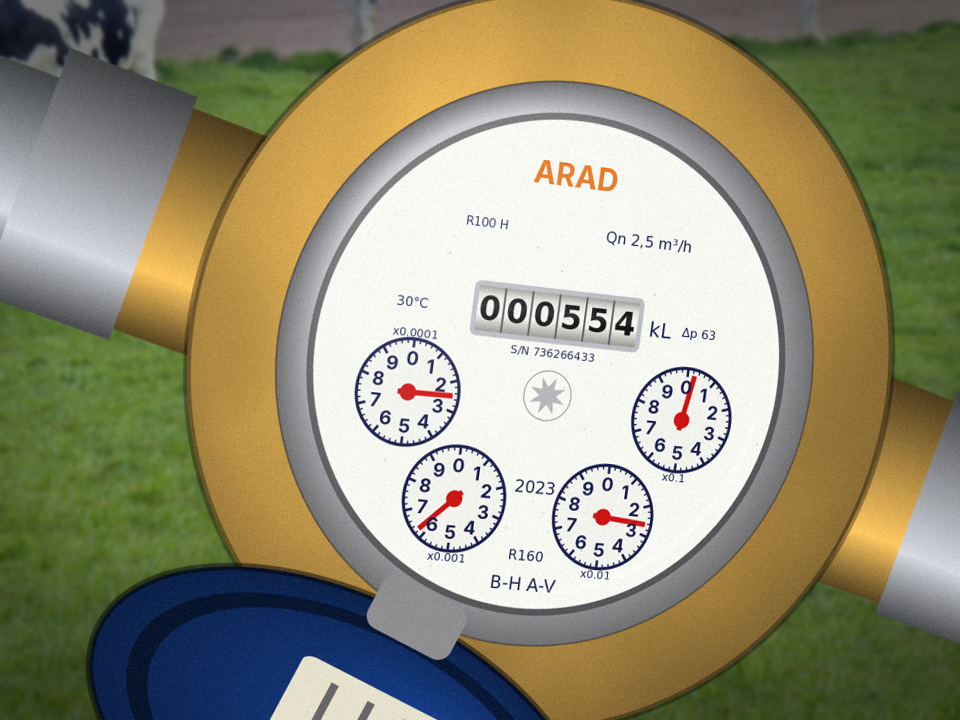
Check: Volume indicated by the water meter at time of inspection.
554.0262 kL
